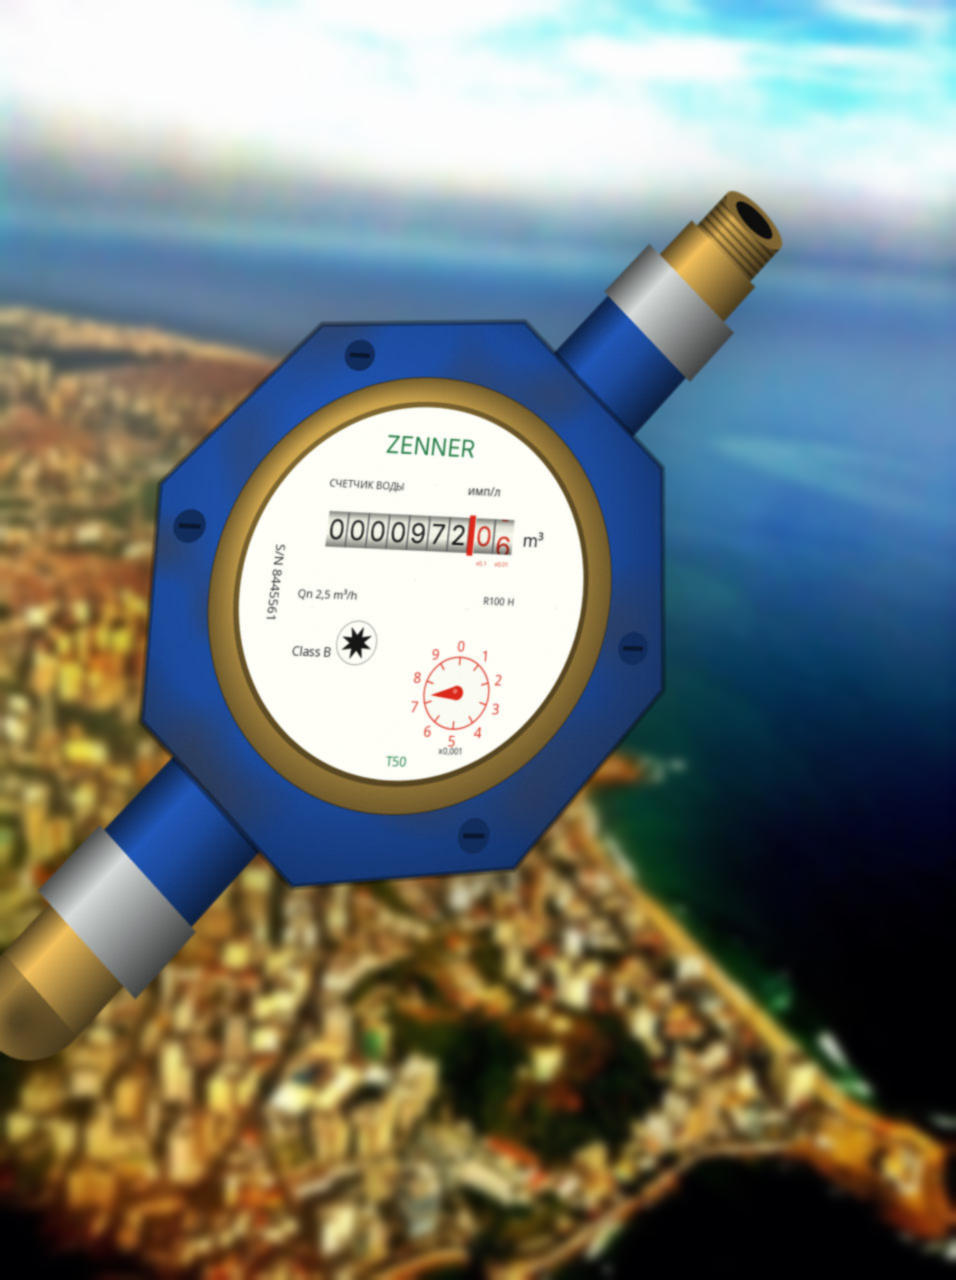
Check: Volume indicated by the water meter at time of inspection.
972.057 m³
